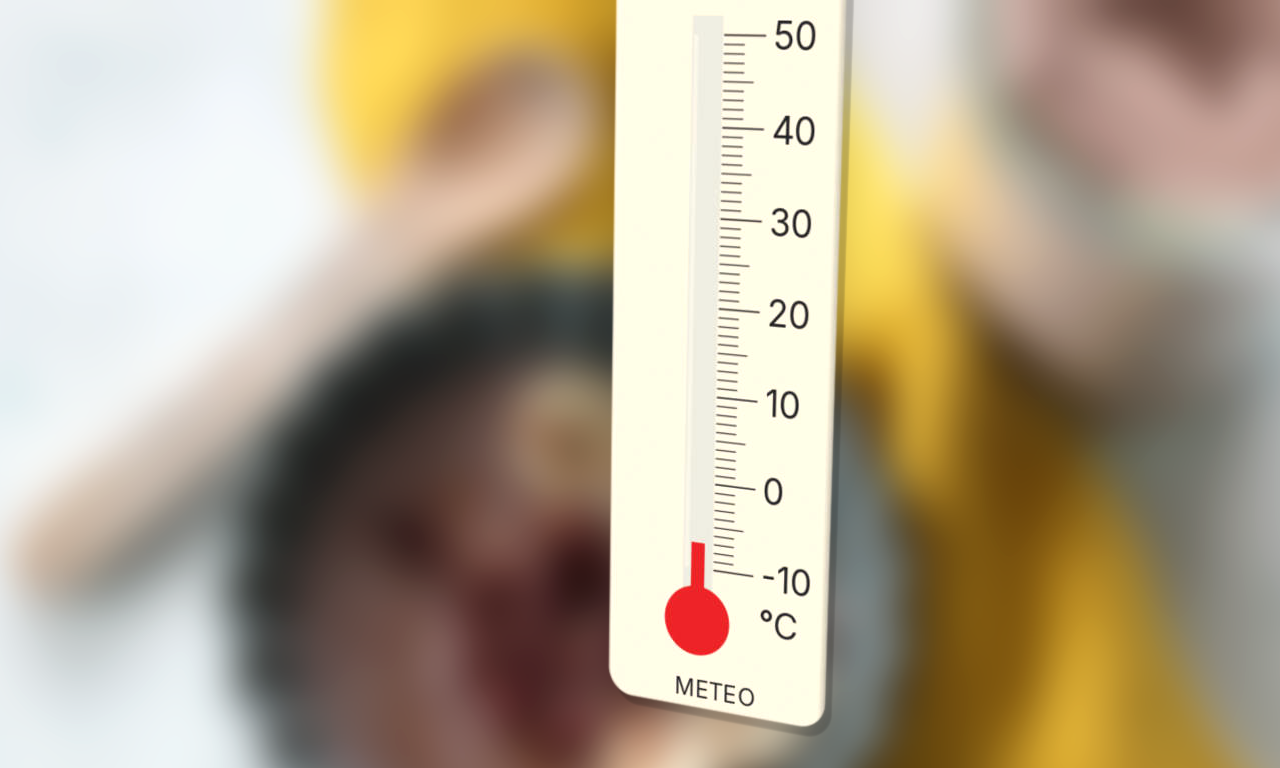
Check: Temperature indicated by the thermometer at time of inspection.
-7 °C
